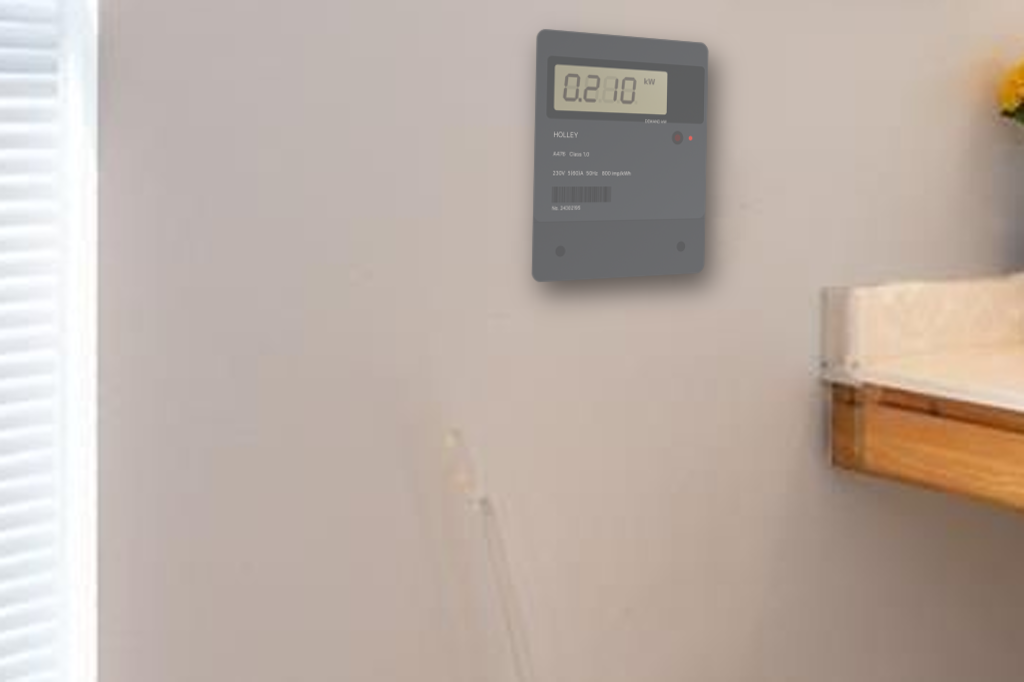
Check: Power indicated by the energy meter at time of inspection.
0.210 kW
